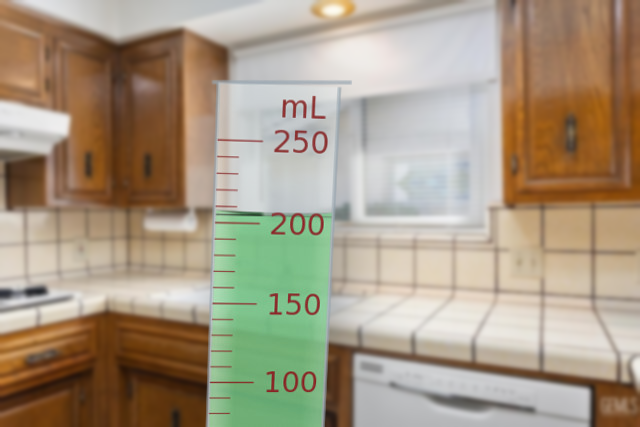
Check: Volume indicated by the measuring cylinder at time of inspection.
205 mL
